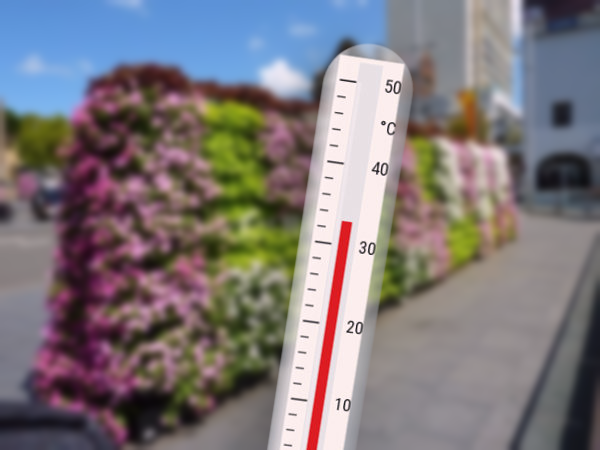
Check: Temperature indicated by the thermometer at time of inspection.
33 °C
